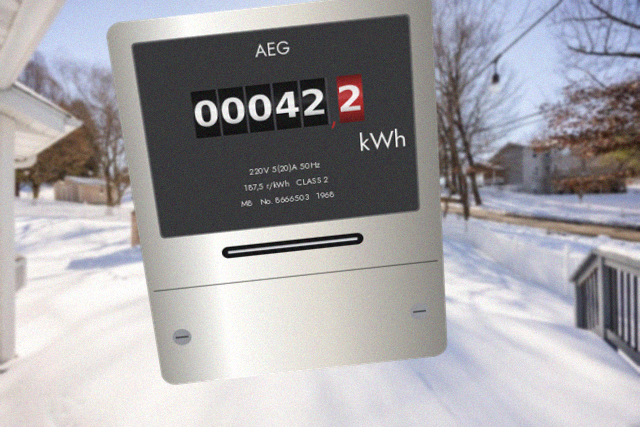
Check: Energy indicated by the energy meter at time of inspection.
42.2 kWh
